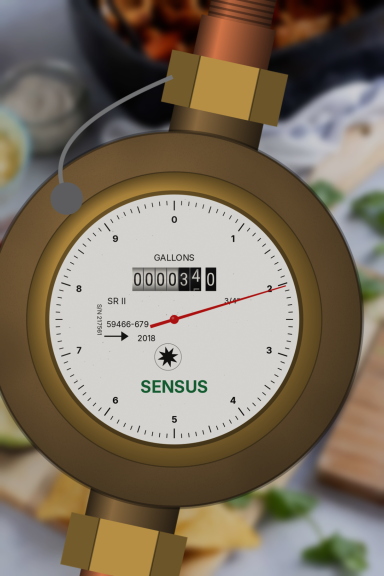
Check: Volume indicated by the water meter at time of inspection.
342.0 gal
